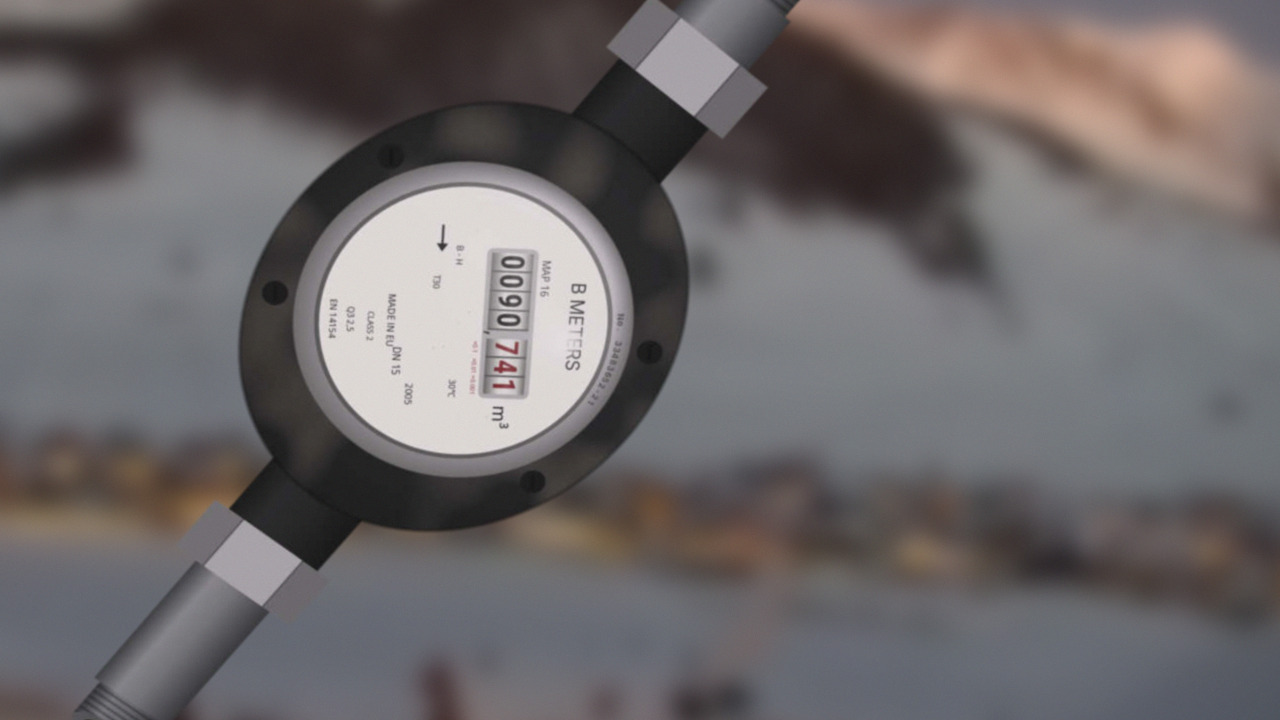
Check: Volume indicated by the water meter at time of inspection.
90.741 m³
